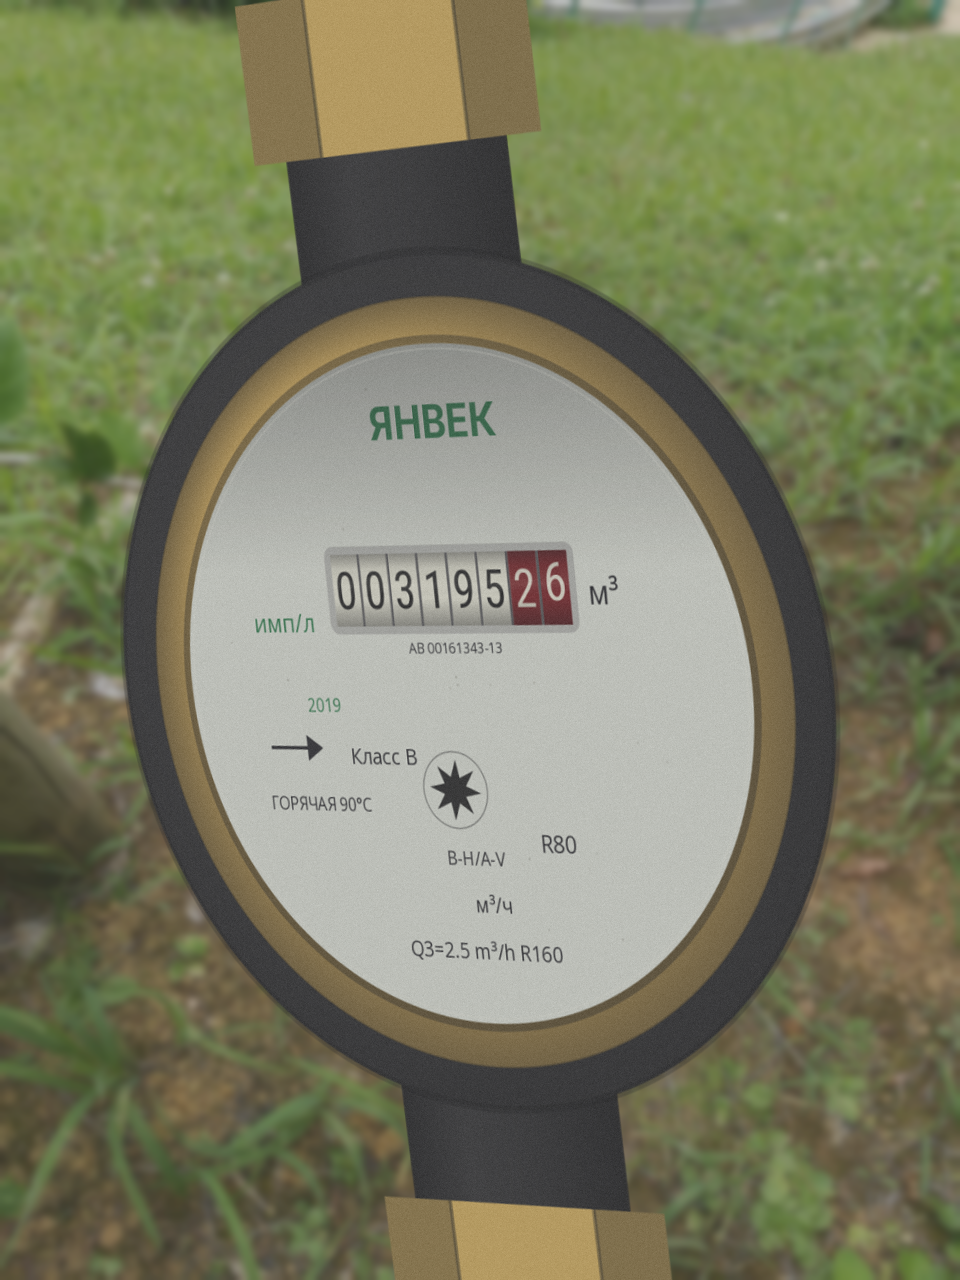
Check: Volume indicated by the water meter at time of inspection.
3195.26 m³
